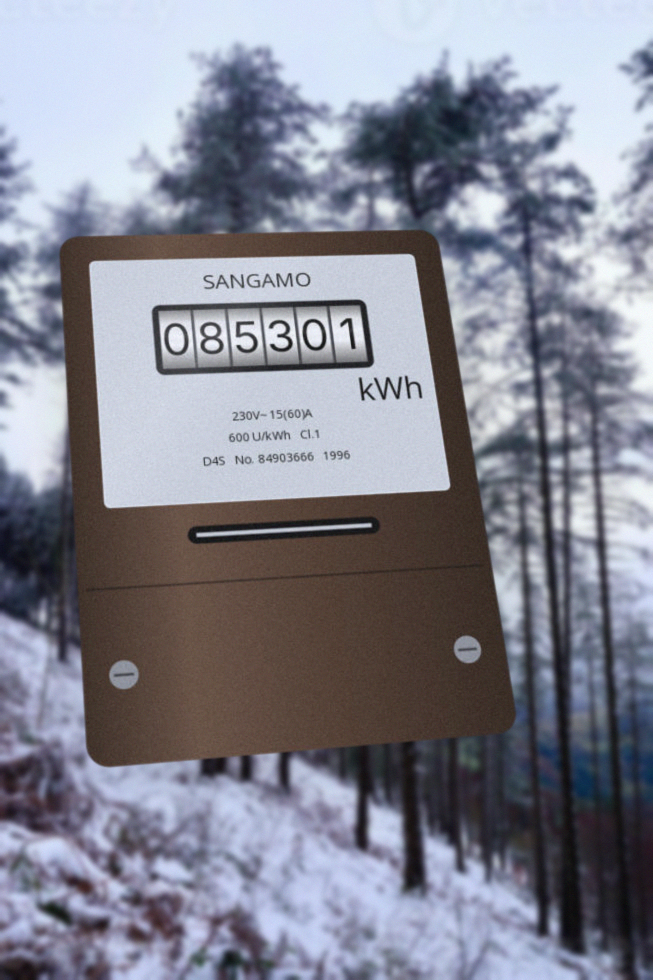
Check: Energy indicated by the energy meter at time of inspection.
85301 kWh
